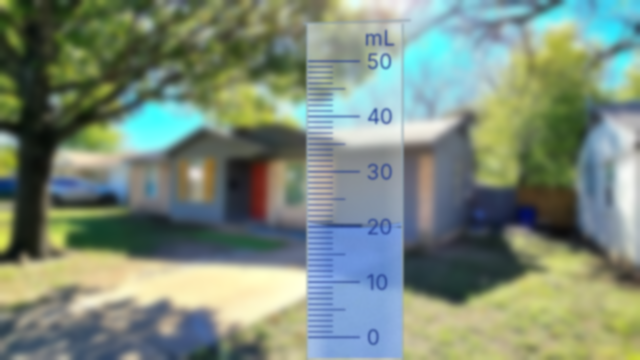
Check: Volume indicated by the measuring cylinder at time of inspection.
20 mL
